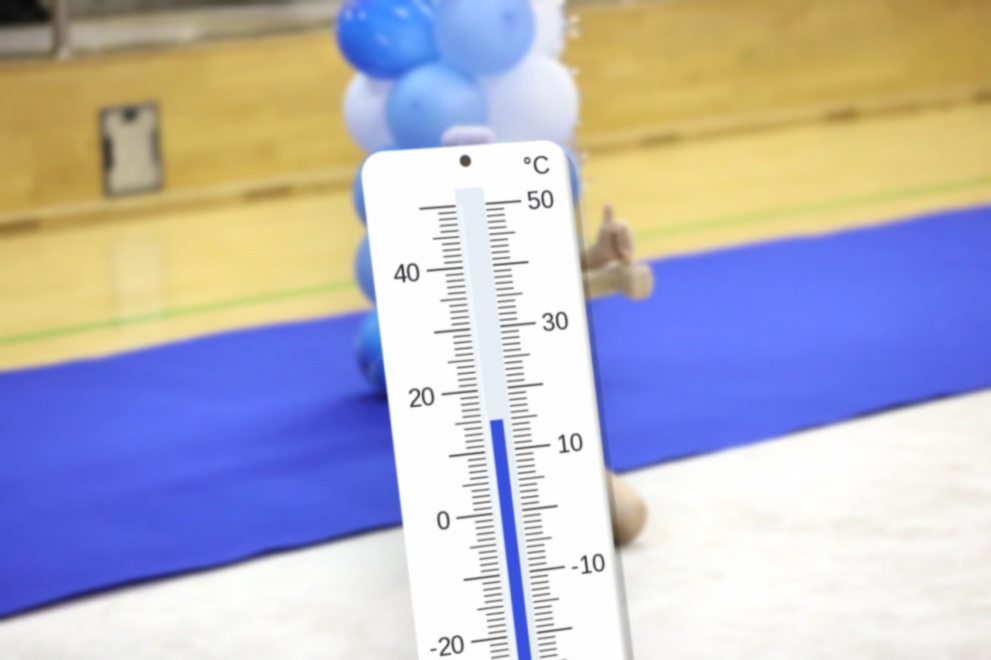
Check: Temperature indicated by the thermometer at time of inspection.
15 °C
